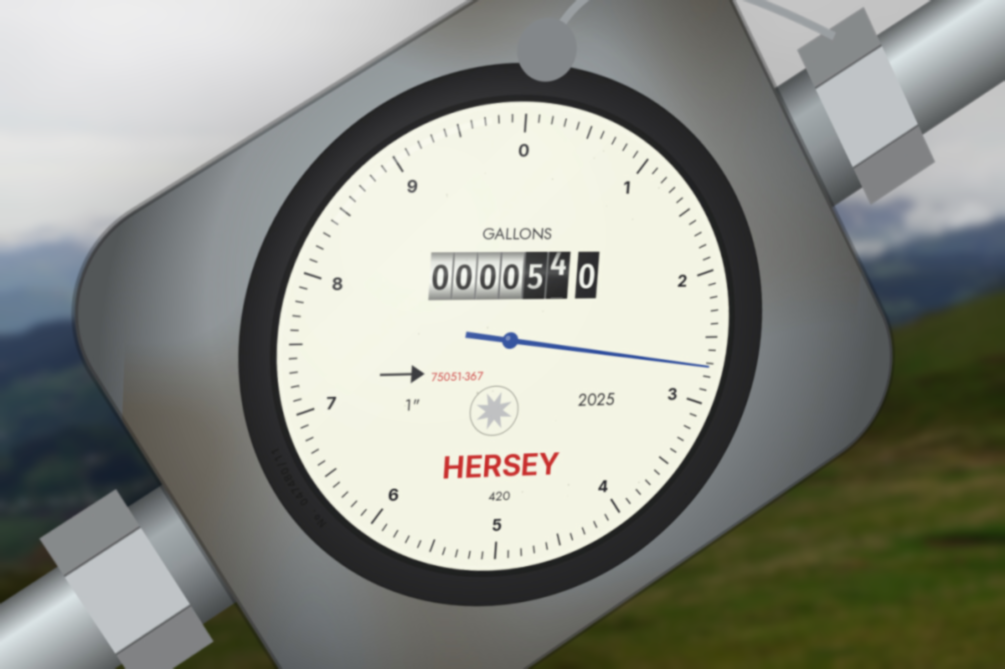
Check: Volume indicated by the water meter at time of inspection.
542.7 gal
